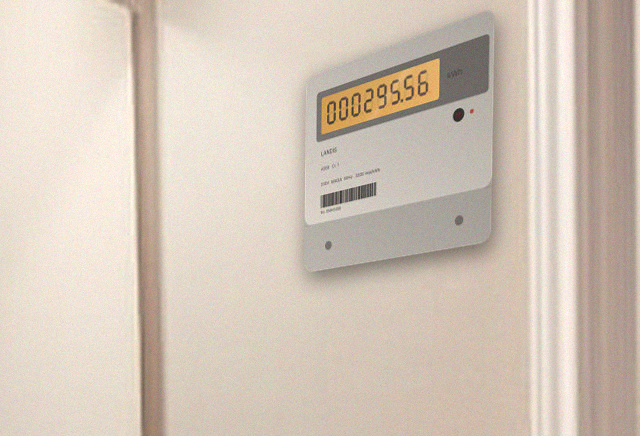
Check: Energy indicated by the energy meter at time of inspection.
295.56 kWh
